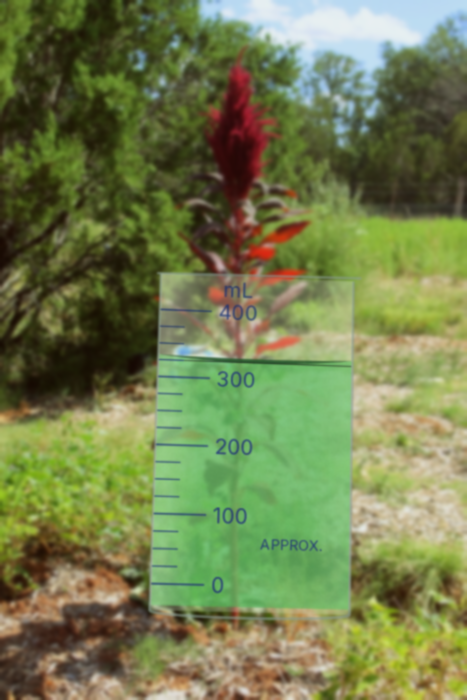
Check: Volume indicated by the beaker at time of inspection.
325 mL
